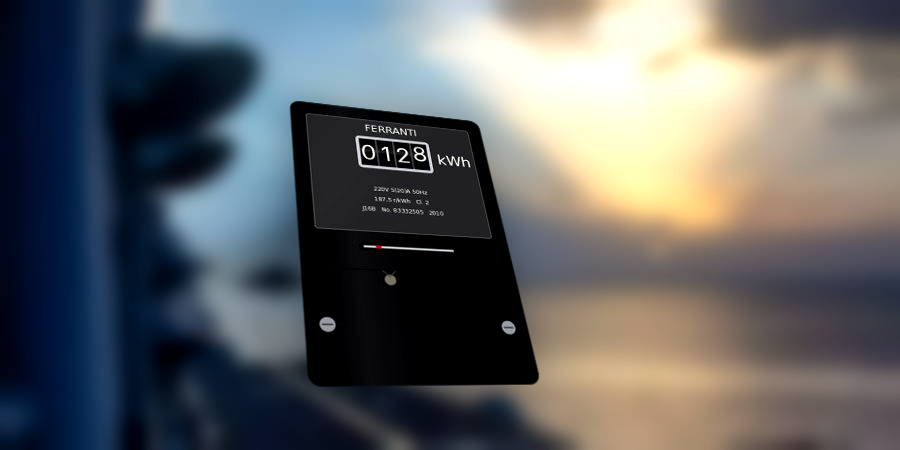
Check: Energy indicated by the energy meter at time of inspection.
128 kWh
